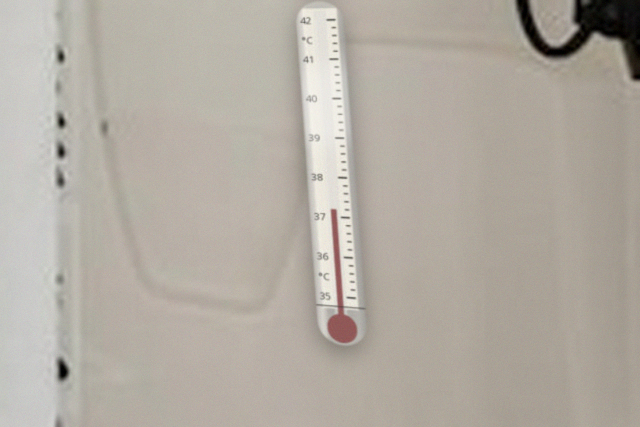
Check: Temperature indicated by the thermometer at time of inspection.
37.2 °C
